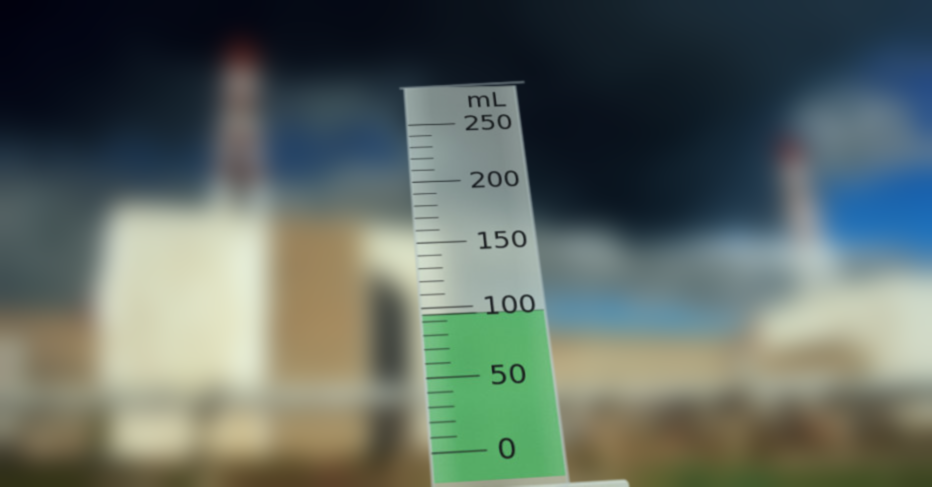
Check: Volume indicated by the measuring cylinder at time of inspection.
95 mL
